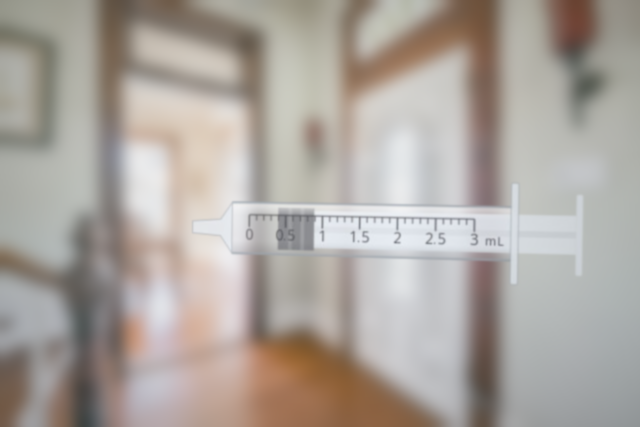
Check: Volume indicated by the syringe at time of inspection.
0.4 mL
